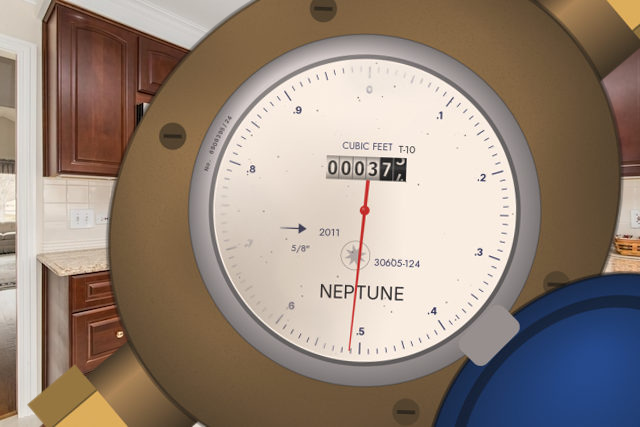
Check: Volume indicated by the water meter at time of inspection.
373.51 ft³
